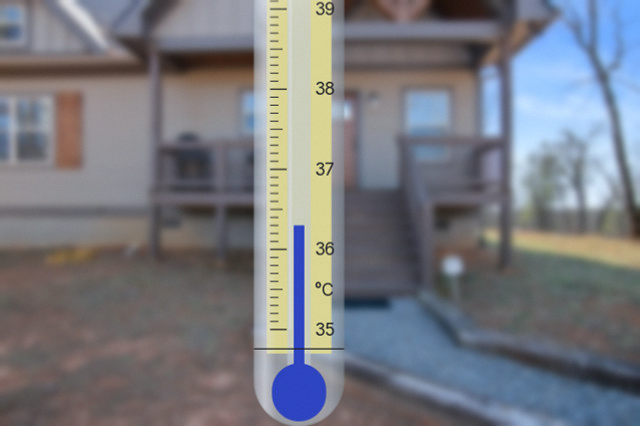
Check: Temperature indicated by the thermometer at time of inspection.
36.3 °C
